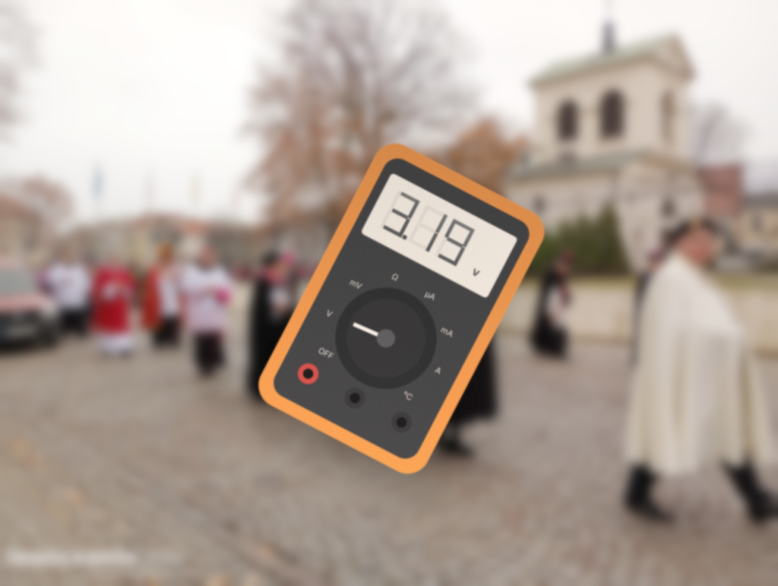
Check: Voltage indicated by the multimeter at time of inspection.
3.19 V
